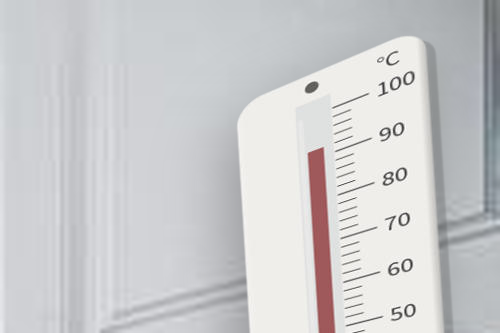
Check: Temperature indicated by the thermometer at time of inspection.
92 °C
